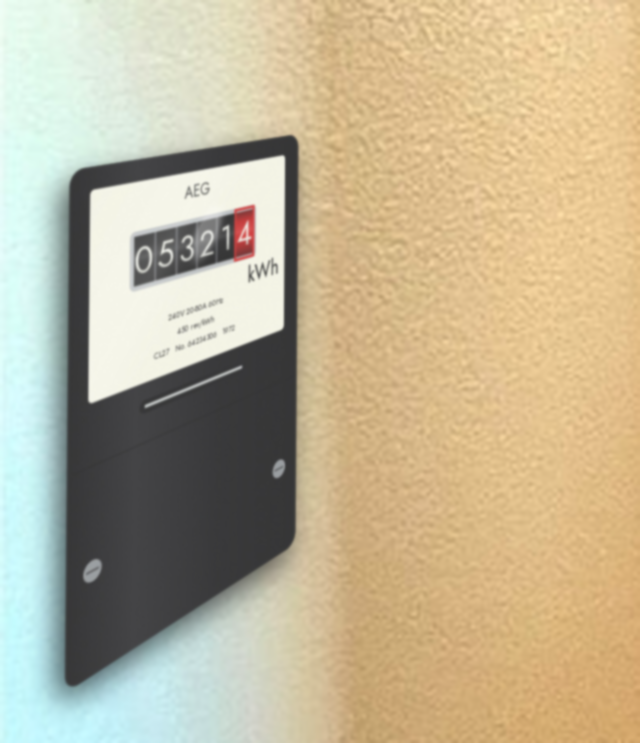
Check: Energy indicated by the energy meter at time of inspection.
5321.4 kWh
